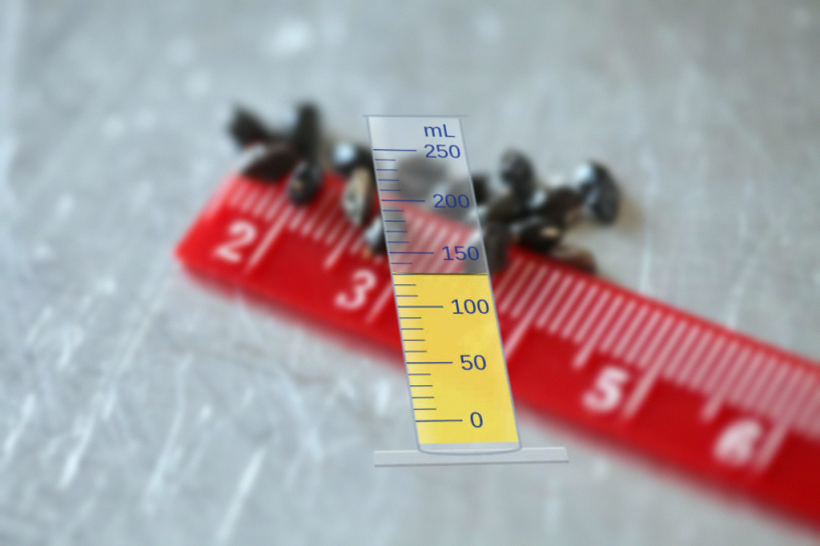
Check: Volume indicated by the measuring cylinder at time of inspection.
130 mL
